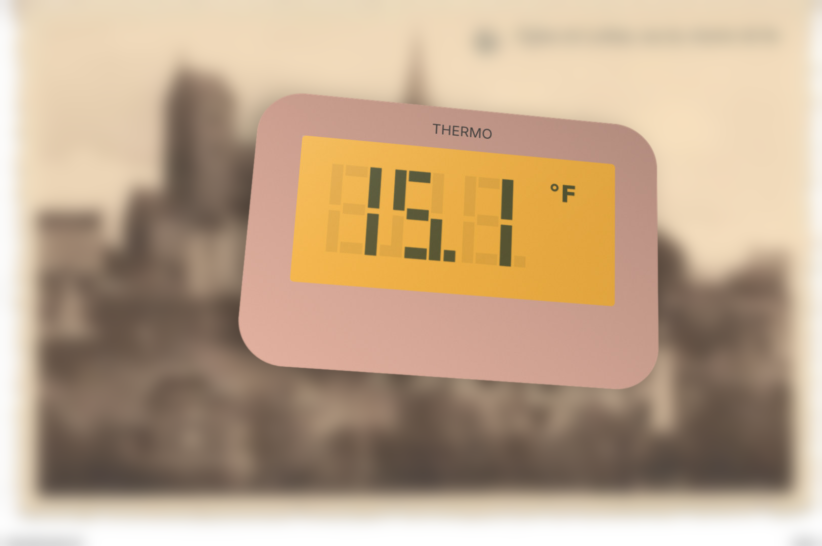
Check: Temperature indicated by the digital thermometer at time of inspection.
15.1 °F
